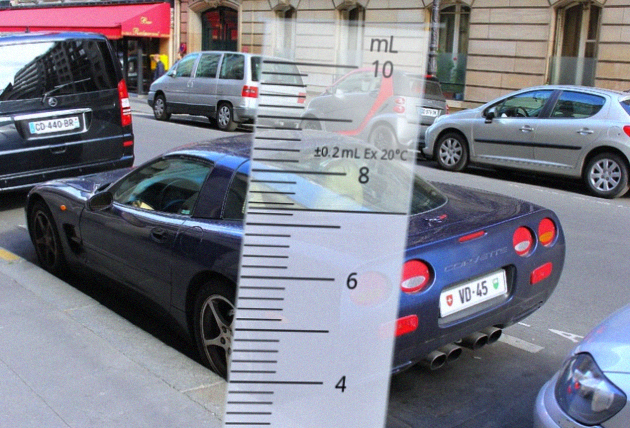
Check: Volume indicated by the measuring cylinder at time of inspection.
7.3 mL
